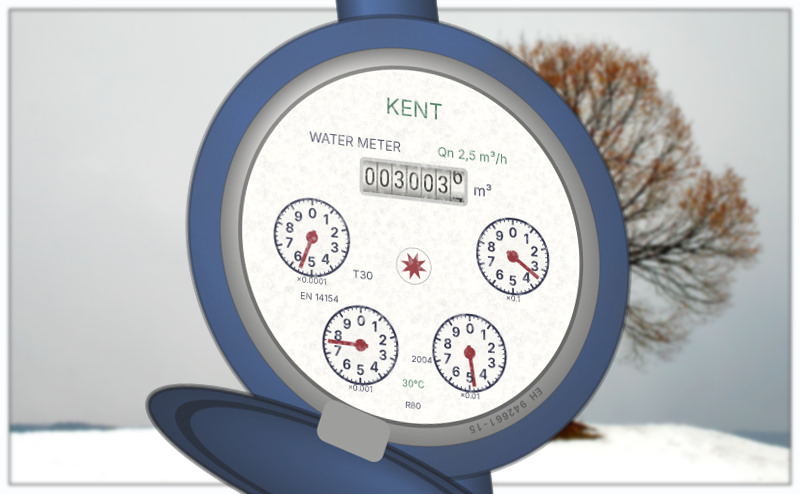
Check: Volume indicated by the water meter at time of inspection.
30036.3475 m³
